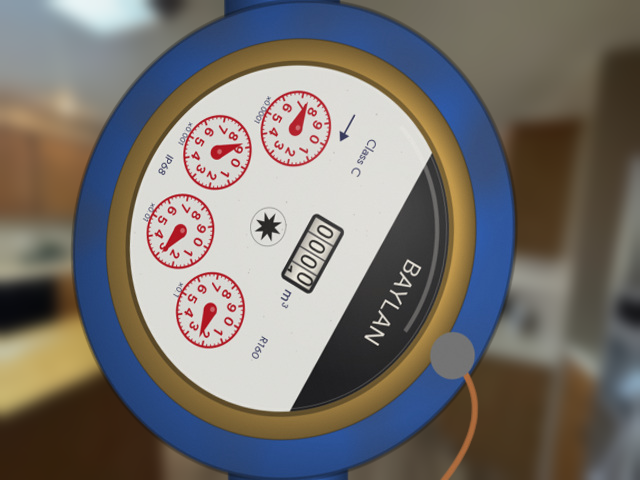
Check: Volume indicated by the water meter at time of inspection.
0.2287 m³
